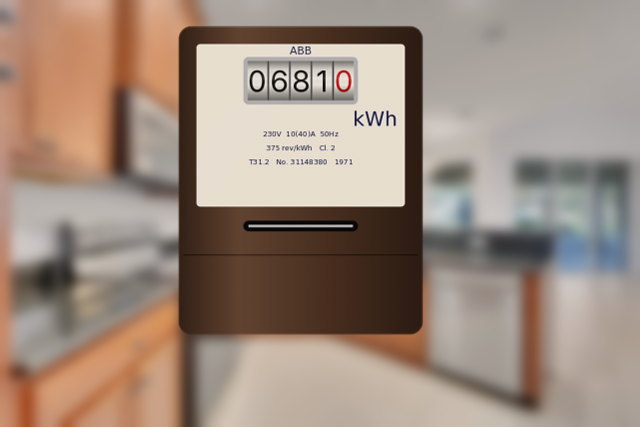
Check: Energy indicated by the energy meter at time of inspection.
681.0 kWh
